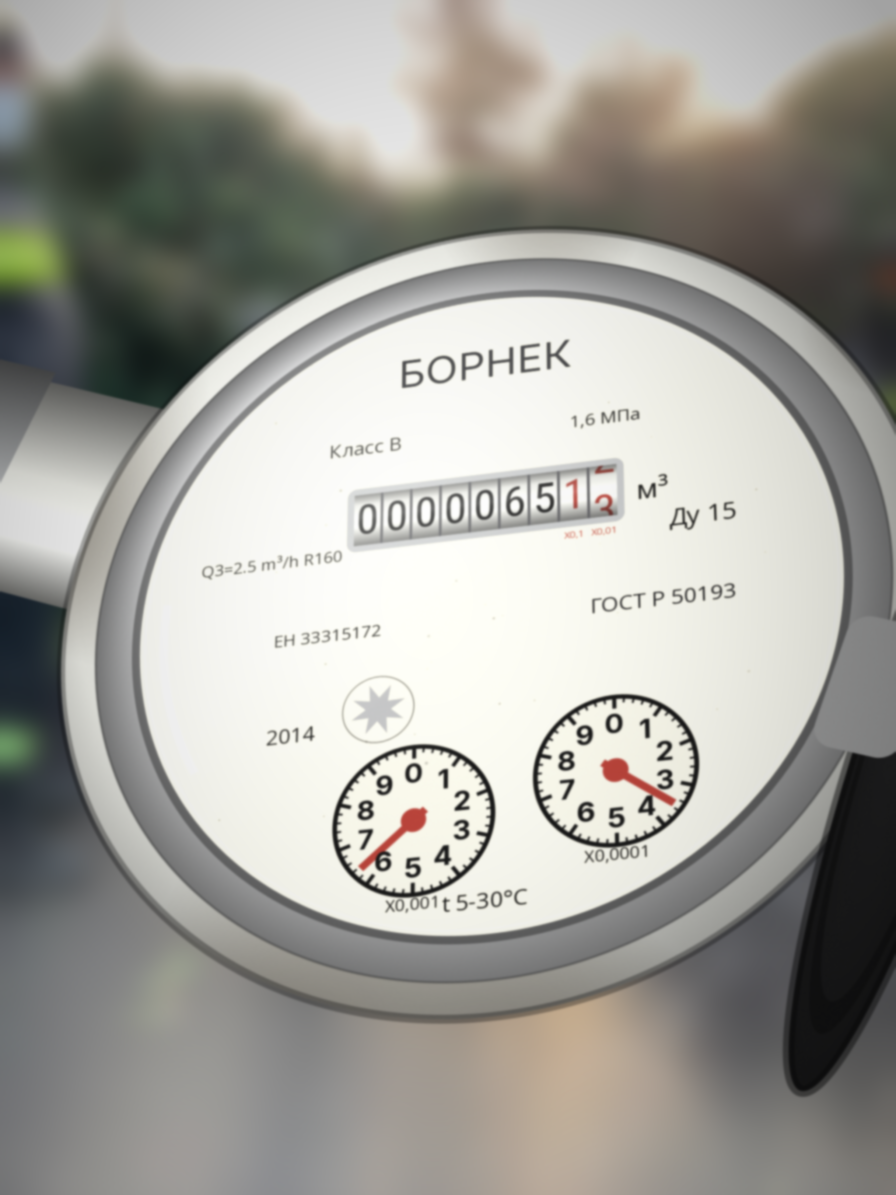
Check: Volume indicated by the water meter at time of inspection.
65.1263 m³
